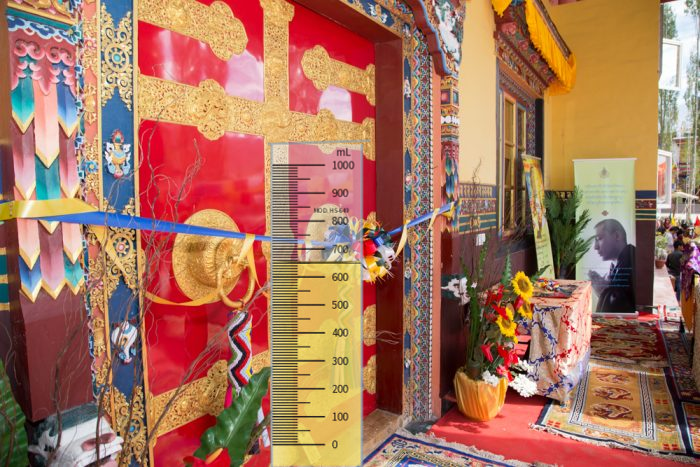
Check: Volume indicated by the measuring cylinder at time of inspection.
650 mL
